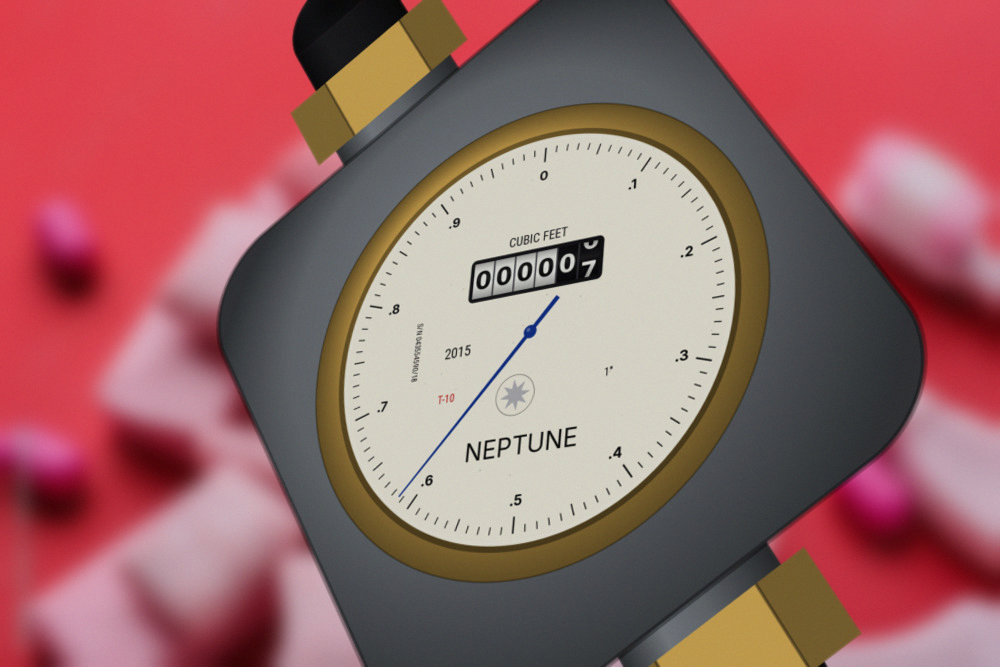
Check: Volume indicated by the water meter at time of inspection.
6.61 ft³
